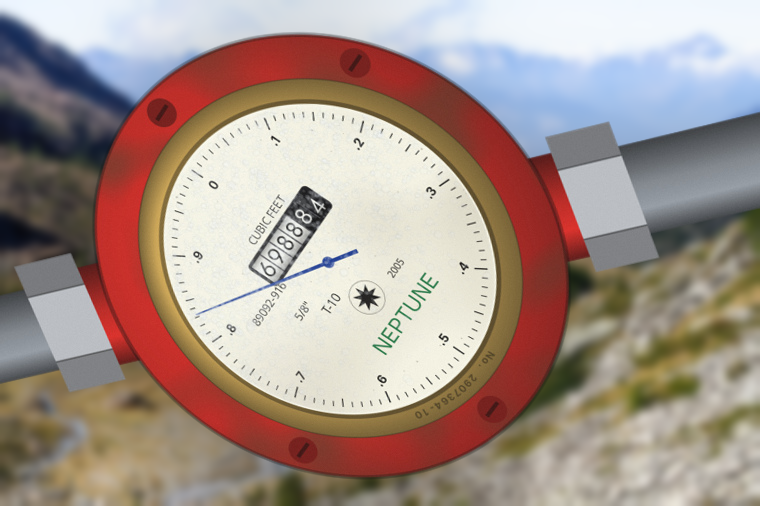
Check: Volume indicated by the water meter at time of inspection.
698883.83 ft³
